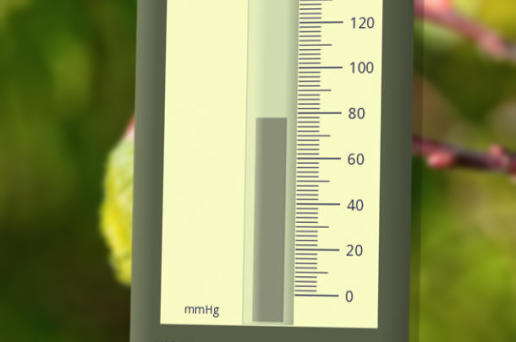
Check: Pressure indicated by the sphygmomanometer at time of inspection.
78 mmHg
